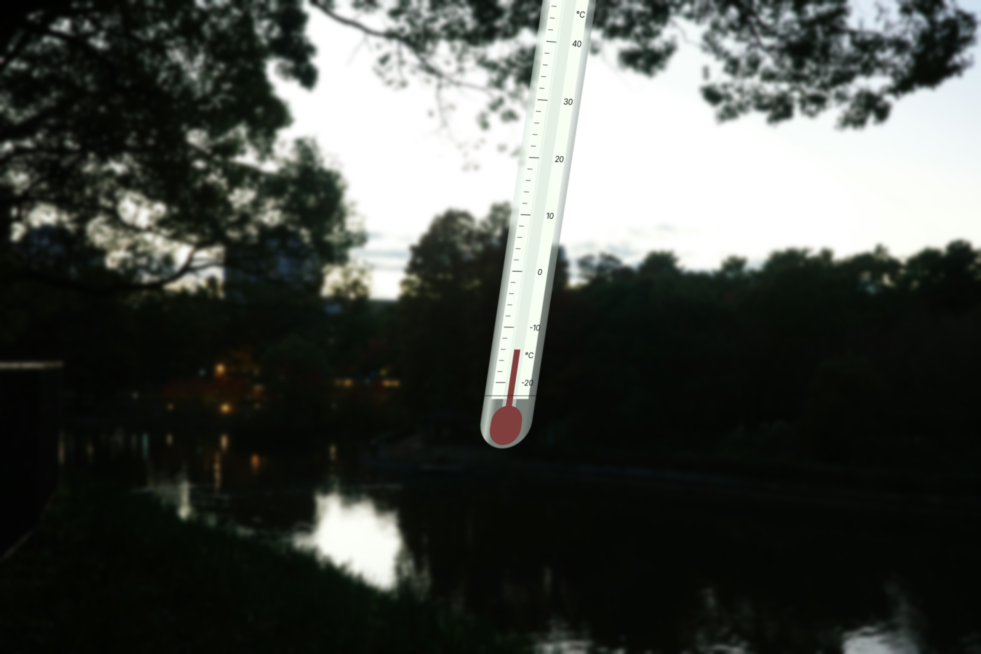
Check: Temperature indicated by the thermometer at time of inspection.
-14 °C
